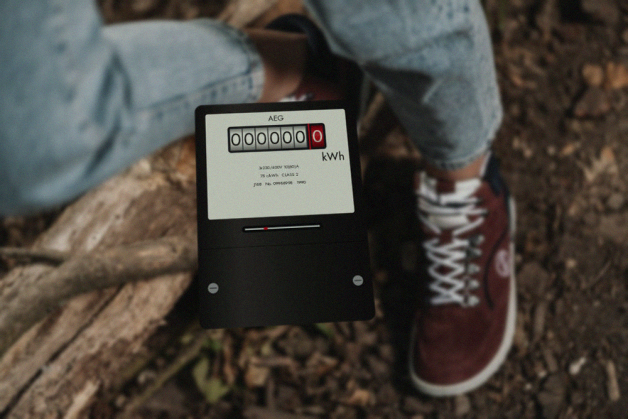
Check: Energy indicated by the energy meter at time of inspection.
0.0 kWh
